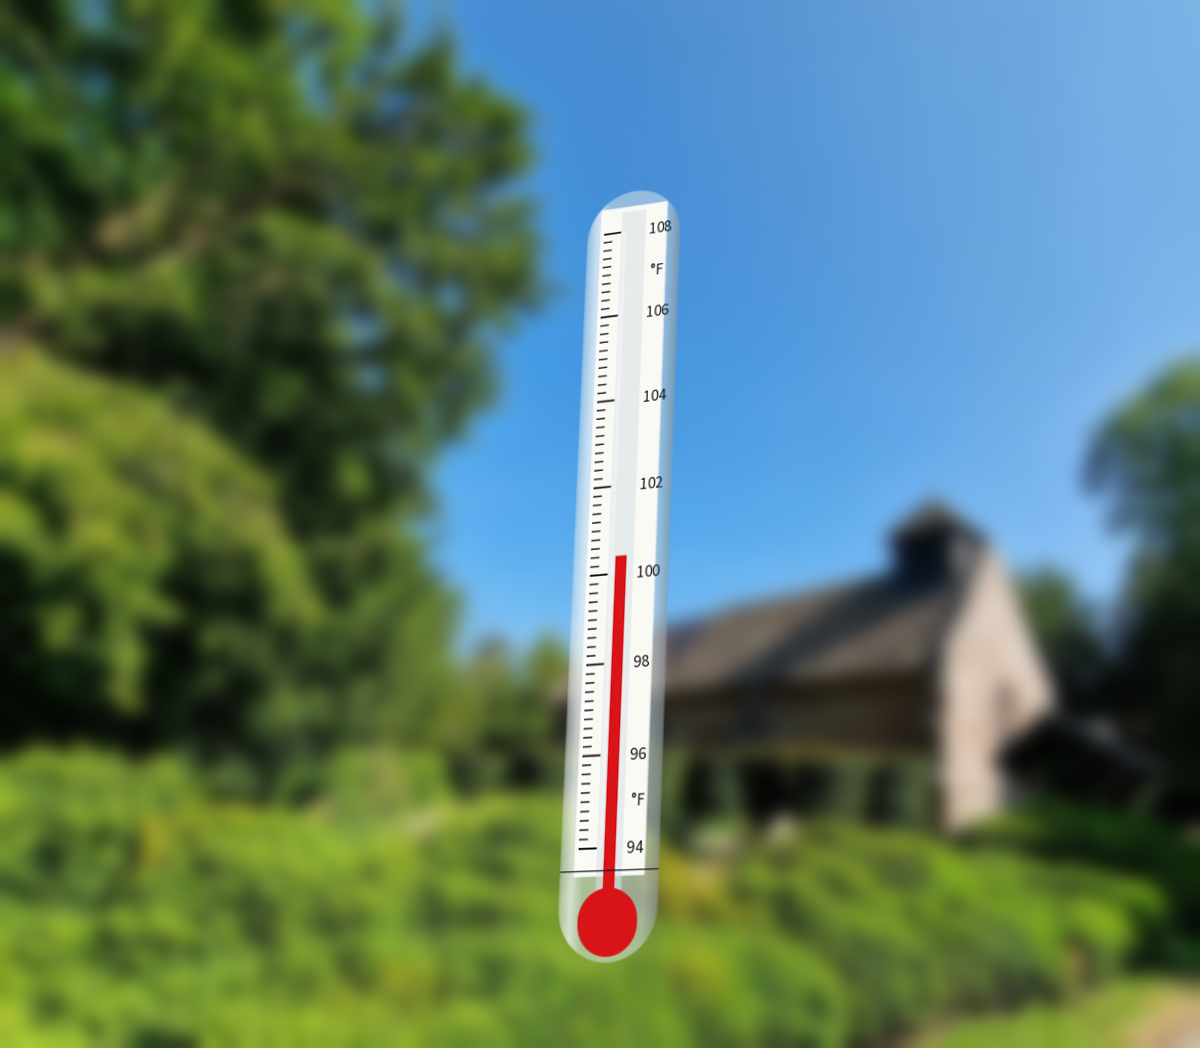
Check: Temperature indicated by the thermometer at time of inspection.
100.4 °F
